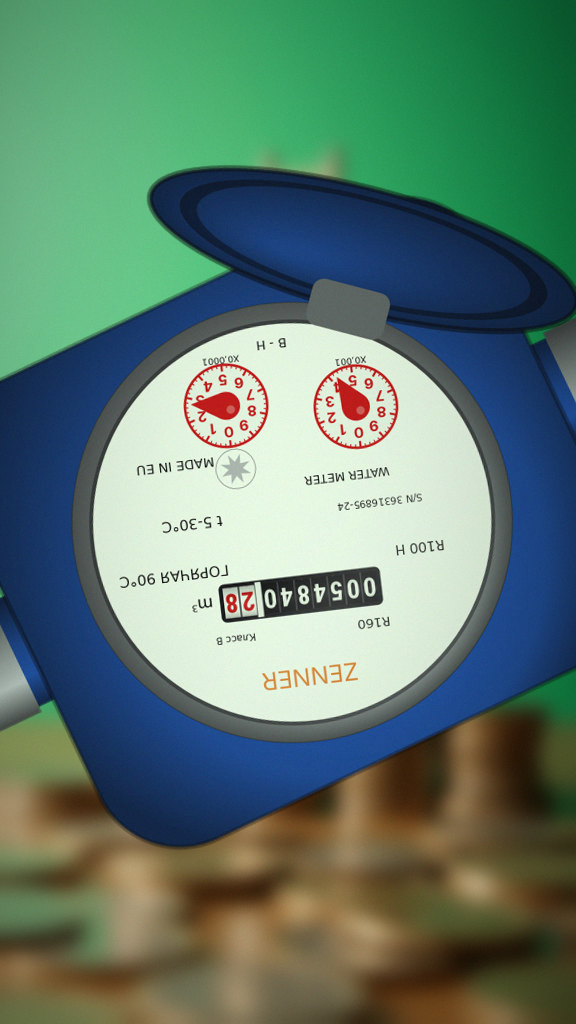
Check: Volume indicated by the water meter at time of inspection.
54840.2842 m³
